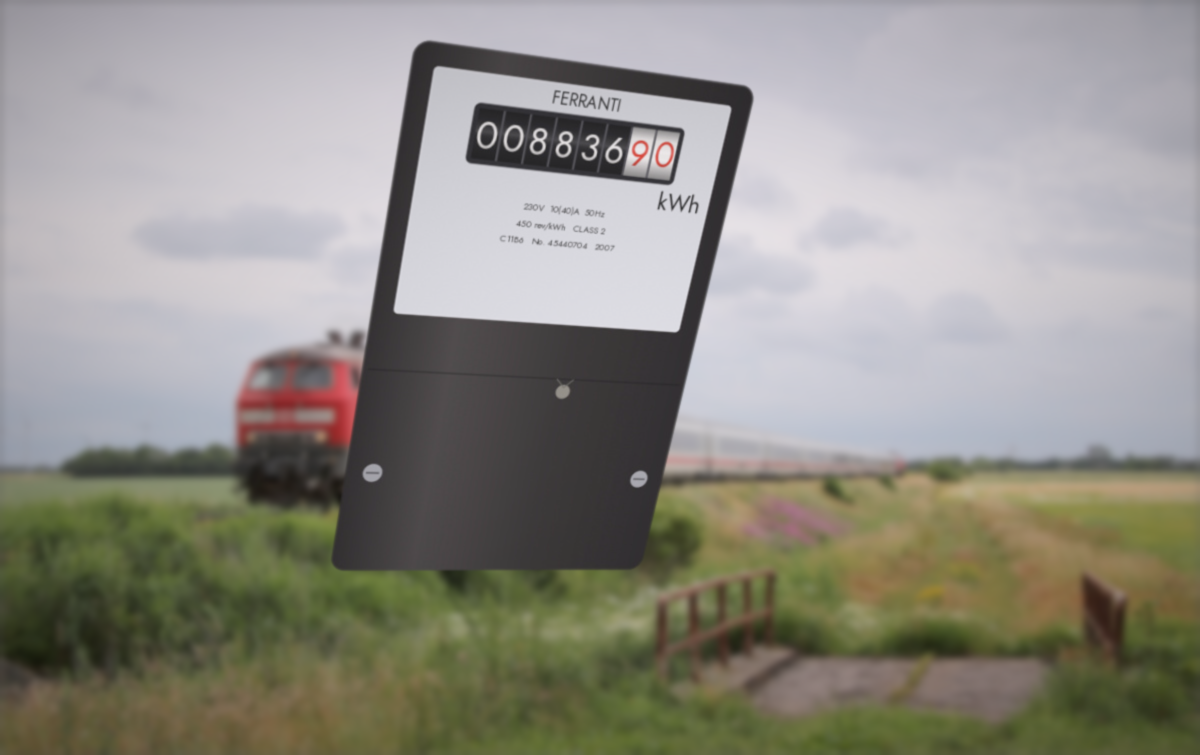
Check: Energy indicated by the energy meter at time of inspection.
8836.90 kWh
